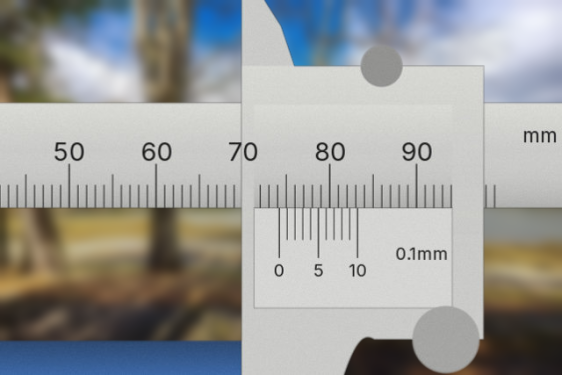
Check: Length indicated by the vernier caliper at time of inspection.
74.2 mm
